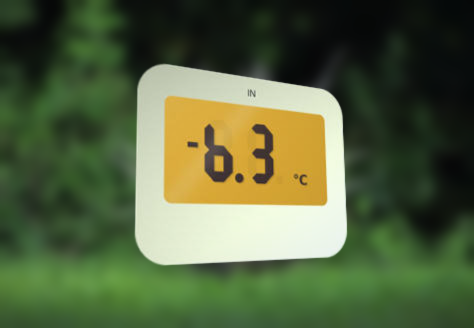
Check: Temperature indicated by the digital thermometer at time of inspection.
-6.3 °C
